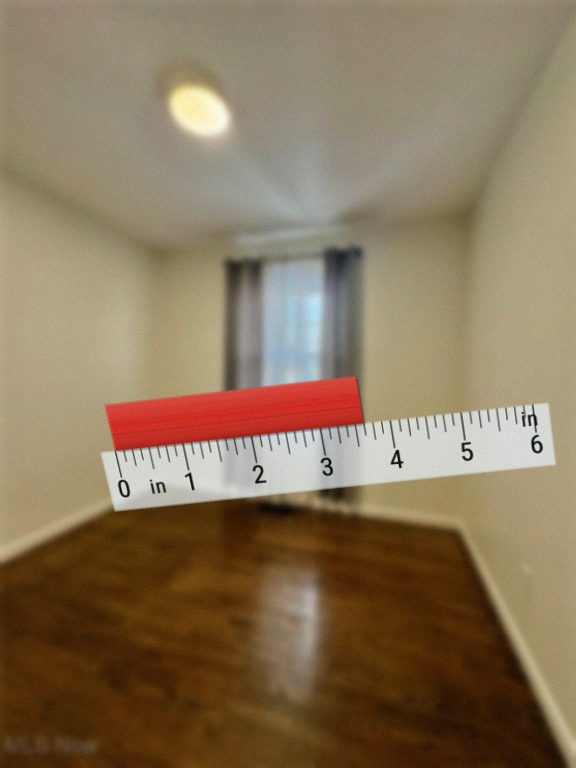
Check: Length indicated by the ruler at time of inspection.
3.625 in
